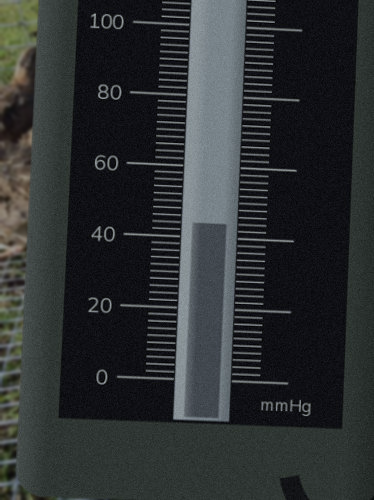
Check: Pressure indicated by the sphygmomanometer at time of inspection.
44 mmHg
